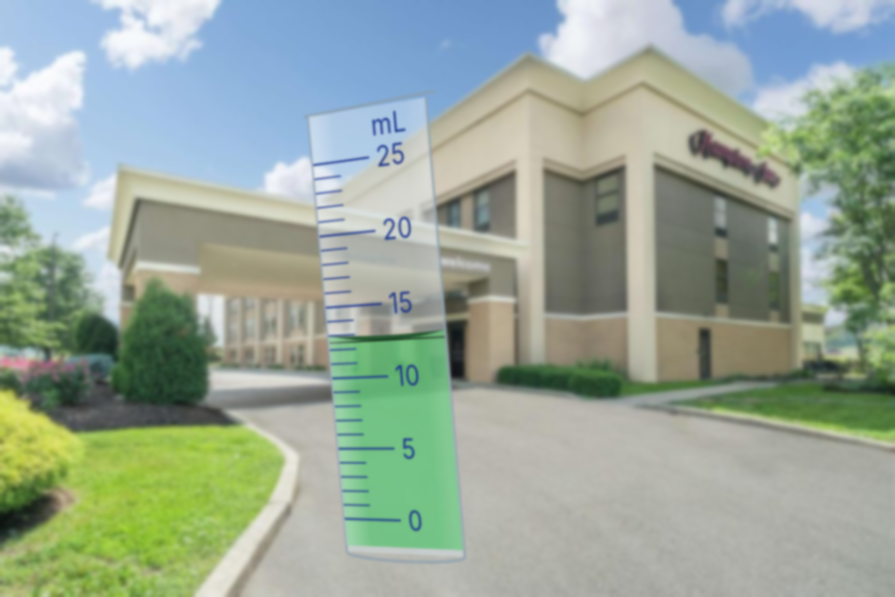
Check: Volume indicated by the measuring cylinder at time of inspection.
12.5 mL
